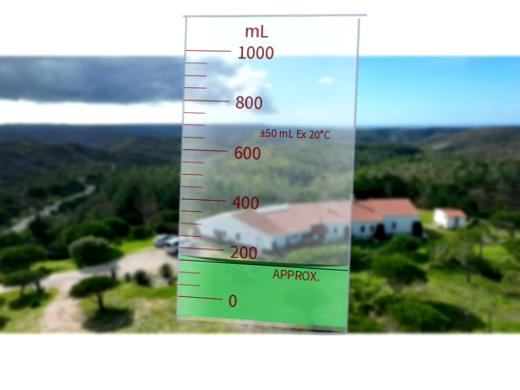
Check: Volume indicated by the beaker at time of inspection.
150 mL
